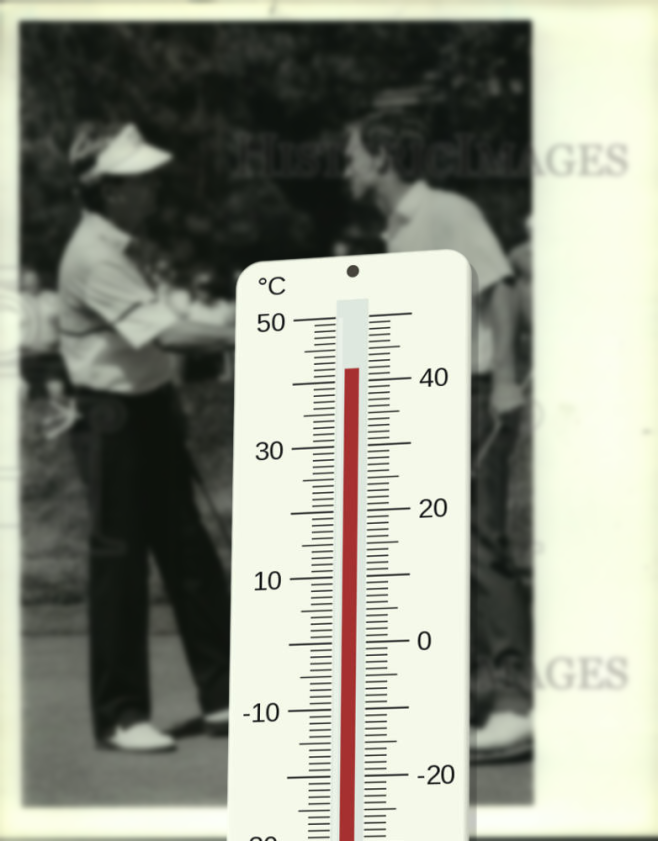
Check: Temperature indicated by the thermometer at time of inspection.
42 °C
